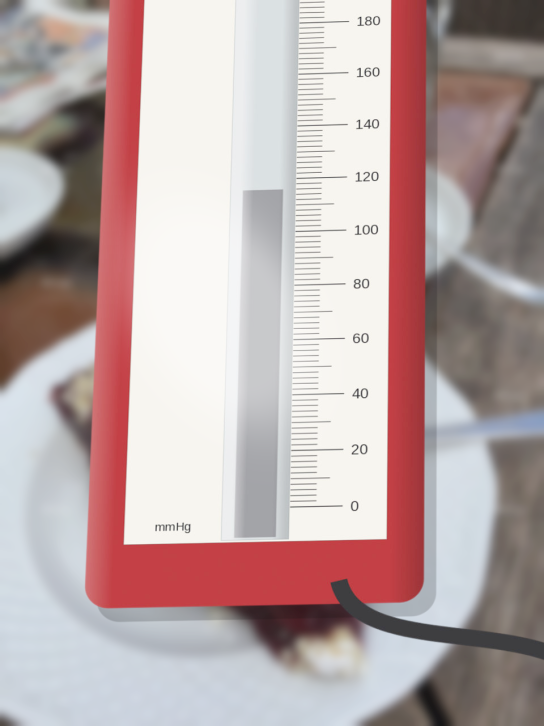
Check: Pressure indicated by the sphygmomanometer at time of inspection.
116 mmHg
